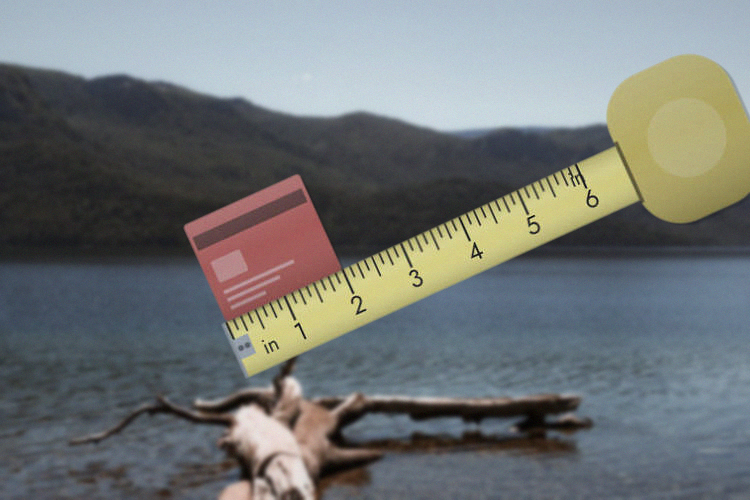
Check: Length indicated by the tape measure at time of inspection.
2 in
